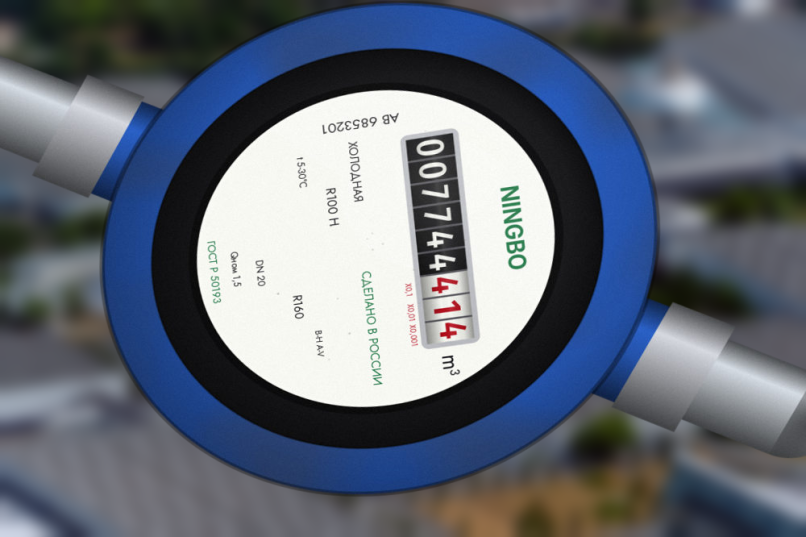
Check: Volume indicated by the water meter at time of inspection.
7744.414 m³
